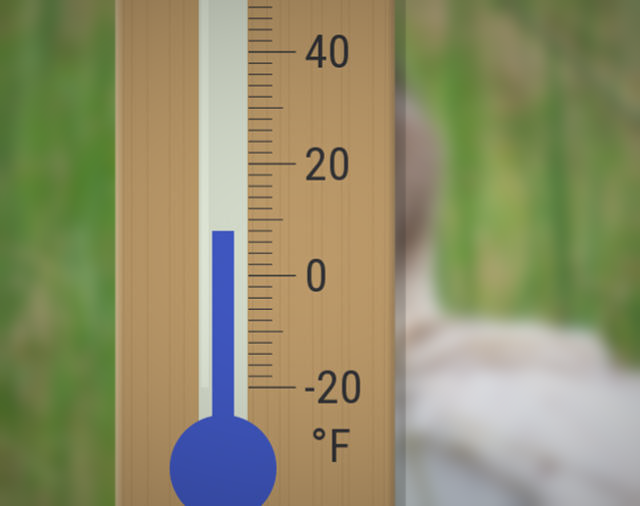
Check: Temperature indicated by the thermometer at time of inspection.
8 °F
